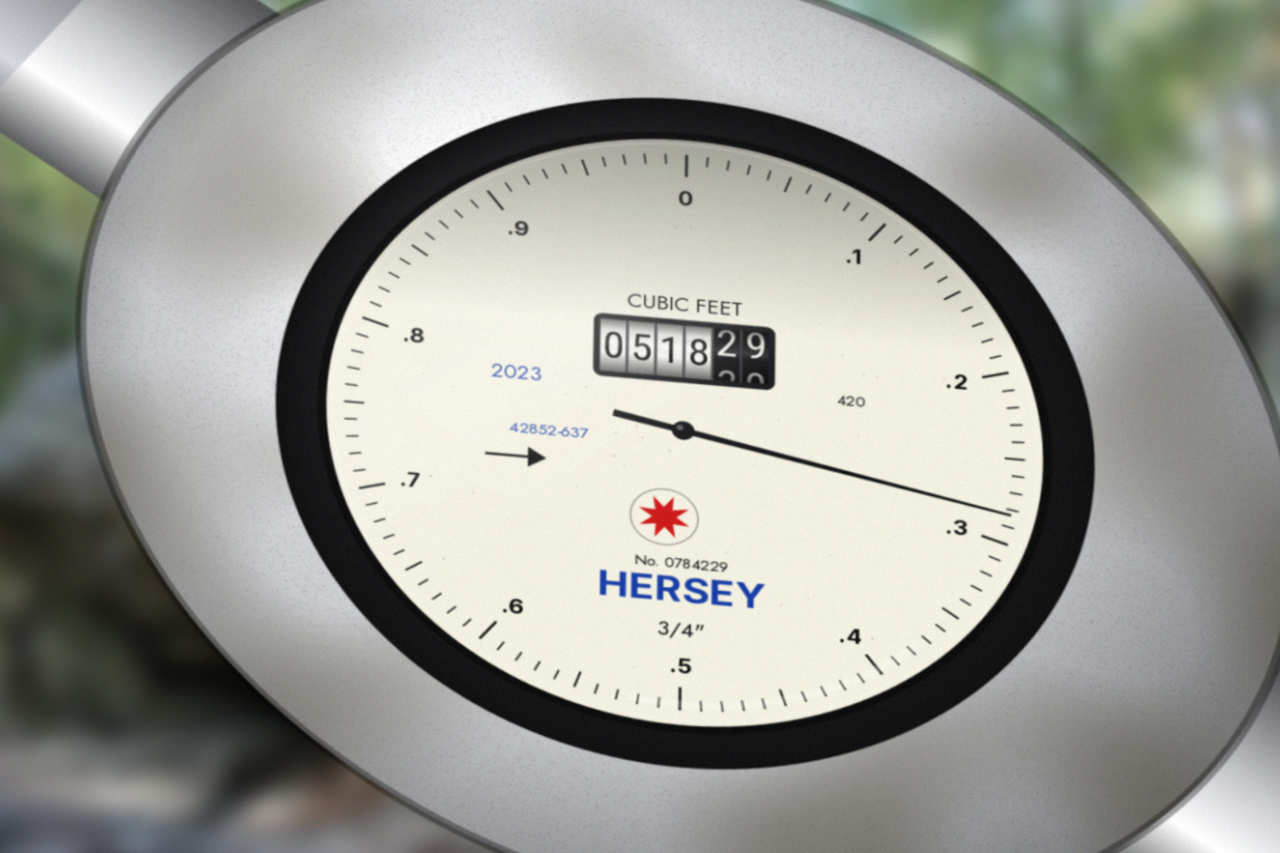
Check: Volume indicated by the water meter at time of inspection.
51829.28 ft³
